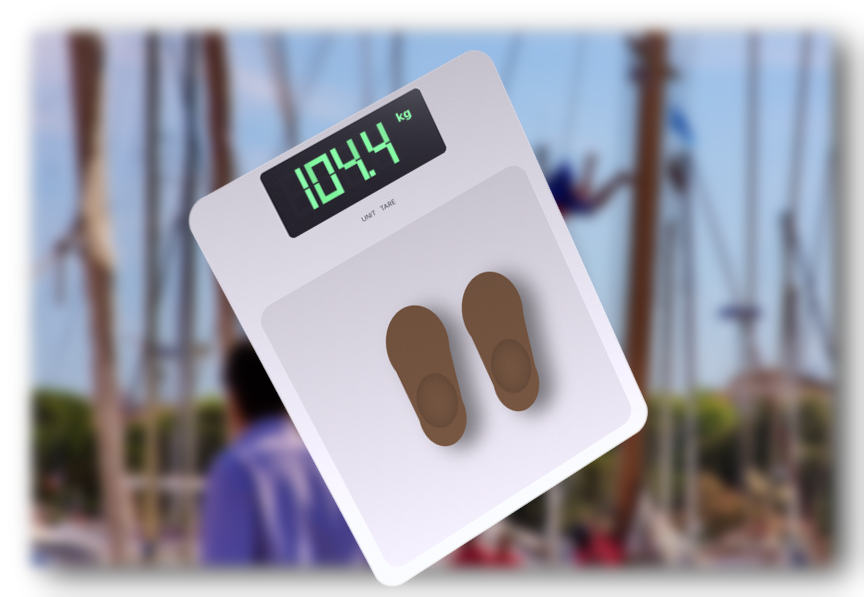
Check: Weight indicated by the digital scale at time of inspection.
104.4 kg
